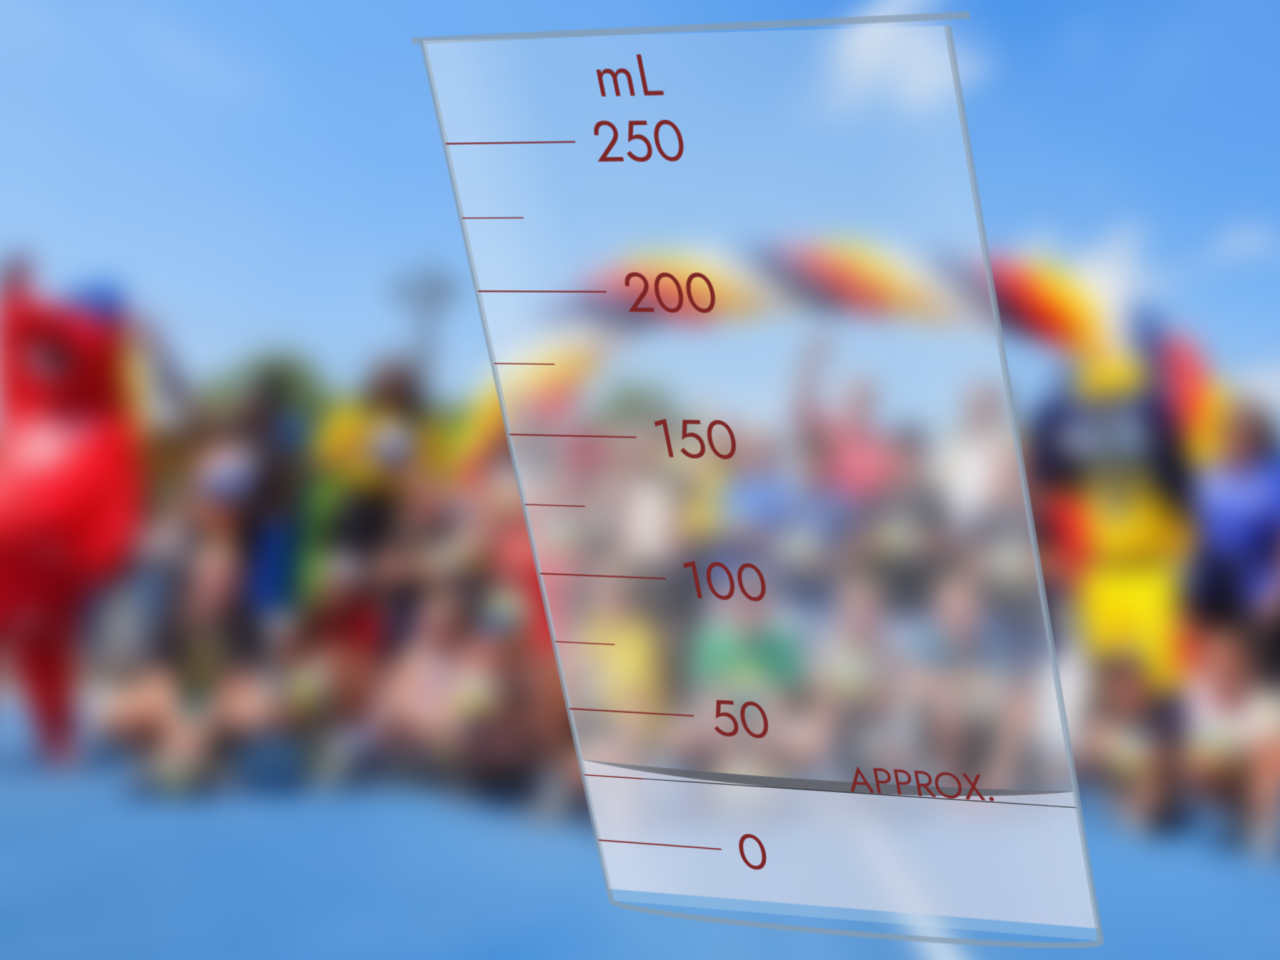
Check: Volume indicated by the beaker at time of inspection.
25 mL
